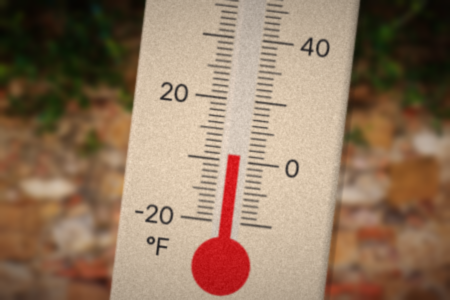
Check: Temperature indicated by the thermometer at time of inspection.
2 °F
